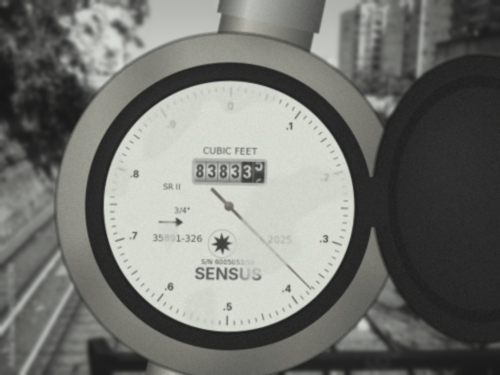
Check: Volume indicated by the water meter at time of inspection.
838335.37 ft³
